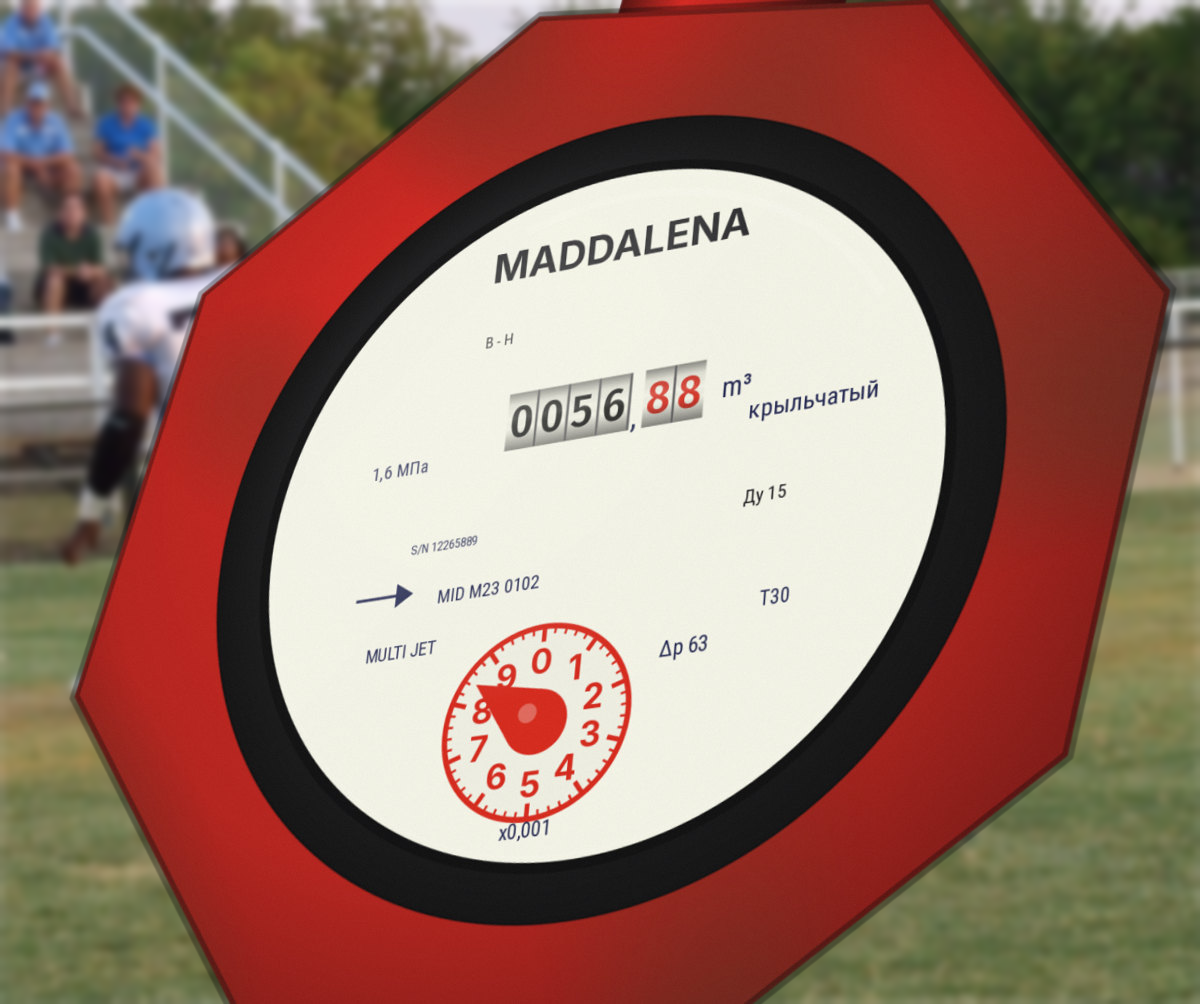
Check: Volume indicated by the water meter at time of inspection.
56.888 m³
